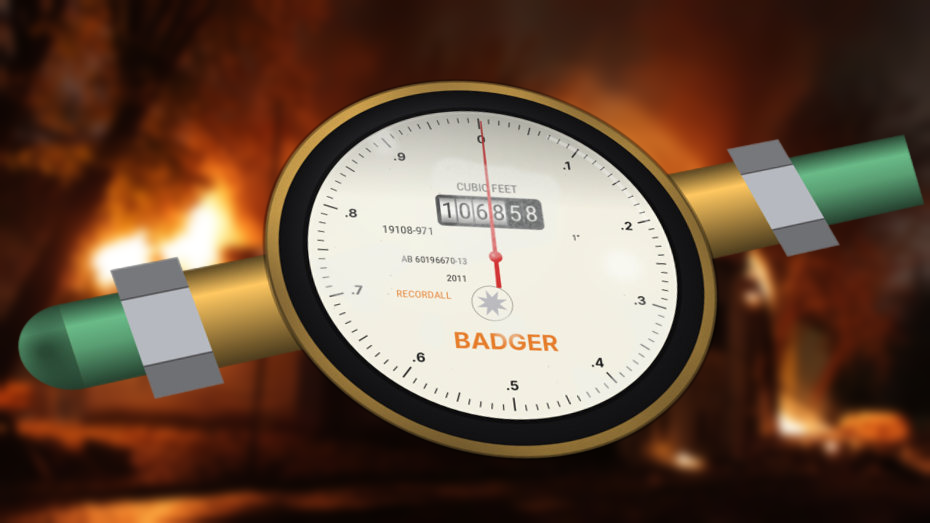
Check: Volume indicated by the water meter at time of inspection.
106858.00 ft³
